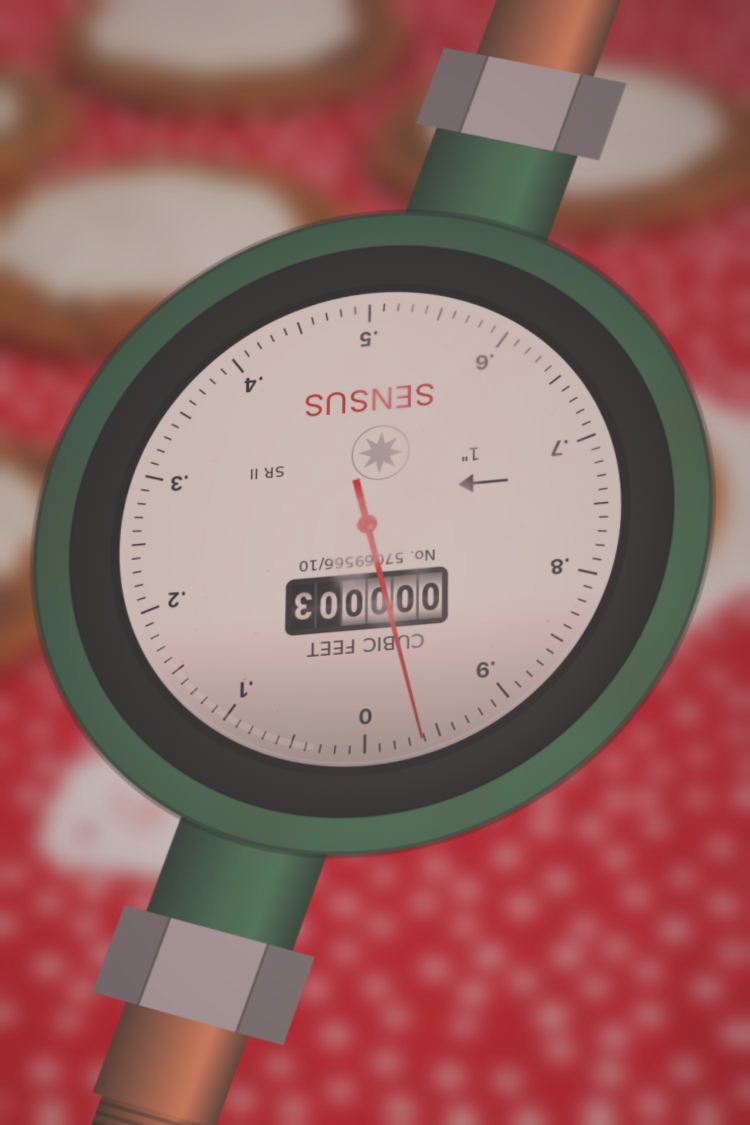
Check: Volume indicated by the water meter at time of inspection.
2.96 ft³
